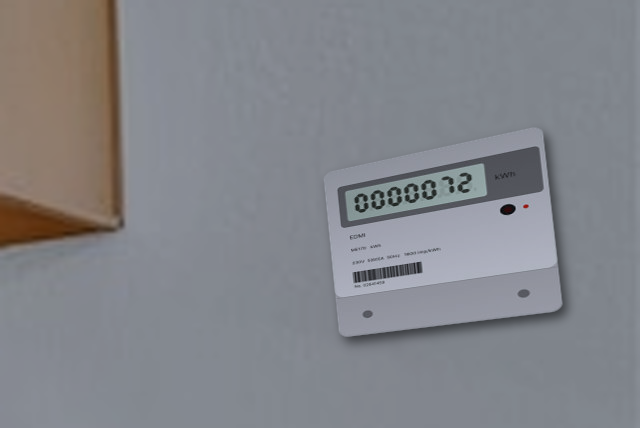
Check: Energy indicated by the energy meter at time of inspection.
72 kWh
